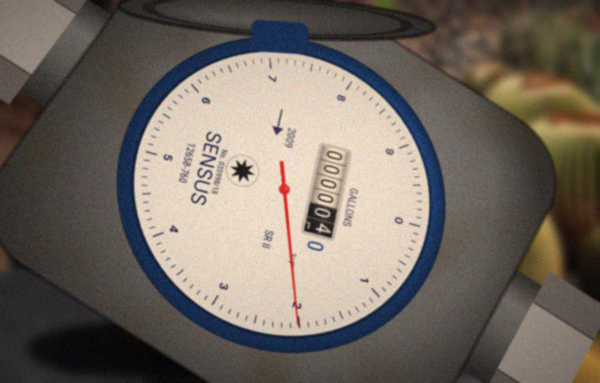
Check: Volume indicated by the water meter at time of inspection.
42.0 gal
